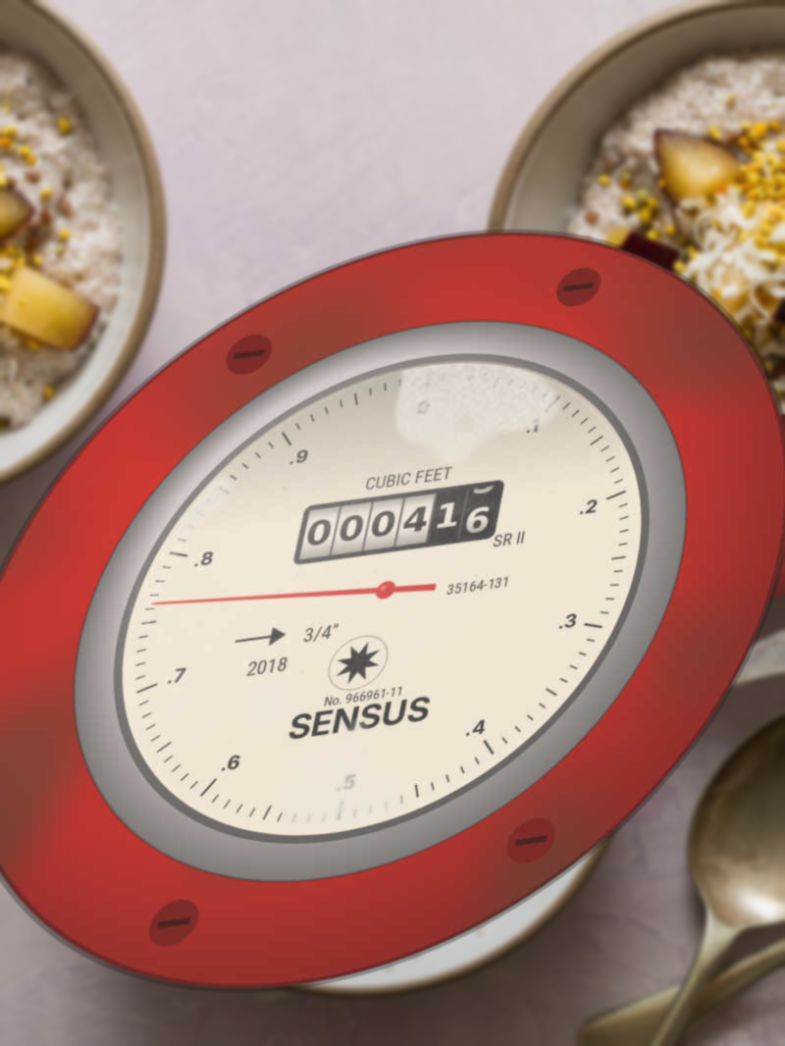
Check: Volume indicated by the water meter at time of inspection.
415.76 ft³
